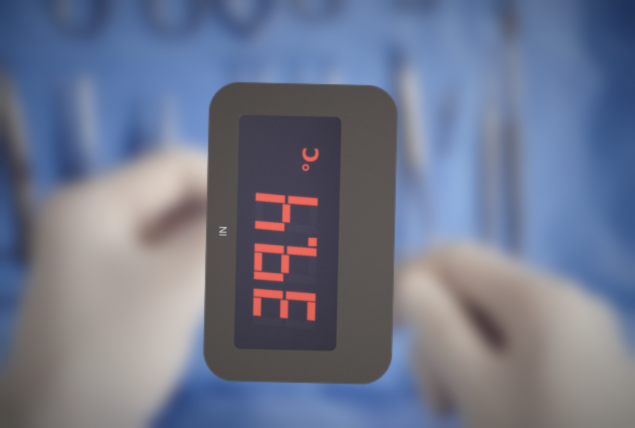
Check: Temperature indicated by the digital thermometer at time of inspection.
39.4 °C
